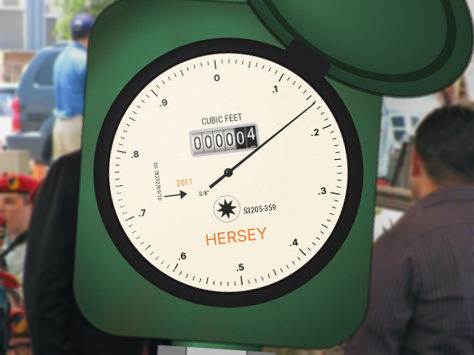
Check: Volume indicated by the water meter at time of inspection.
4.16 ft³
